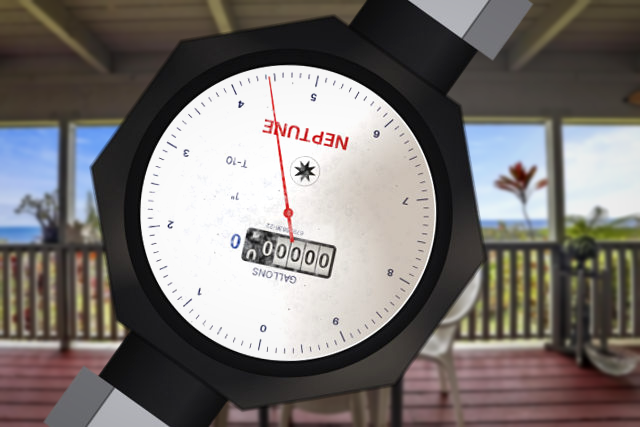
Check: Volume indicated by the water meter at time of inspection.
4.4 gal
